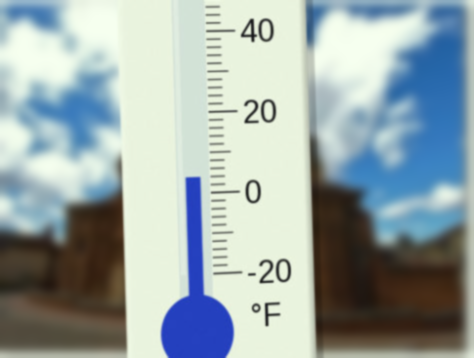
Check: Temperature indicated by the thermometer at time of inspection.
4 °F
